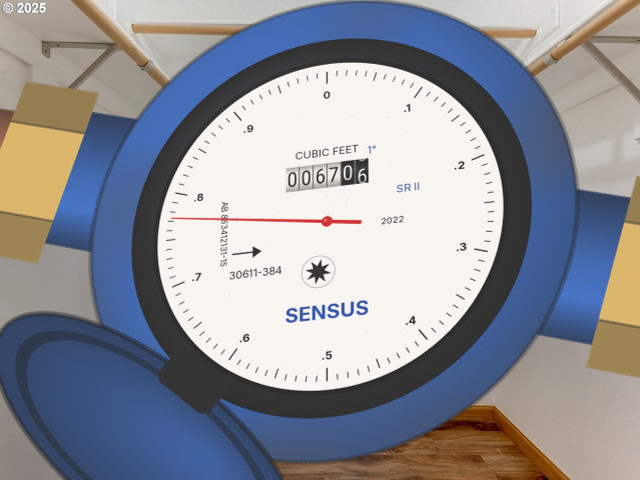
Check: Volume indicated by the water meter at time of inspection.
6705.77 ft³
